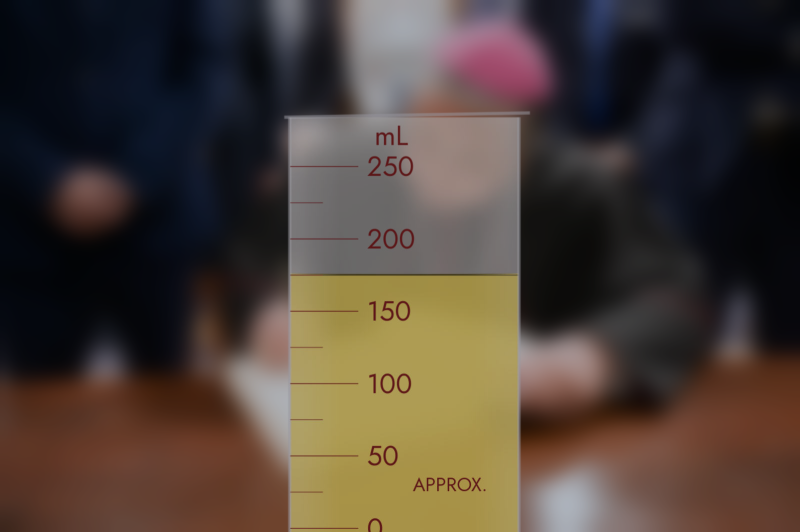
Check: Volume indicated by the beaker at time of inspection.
175 mL
